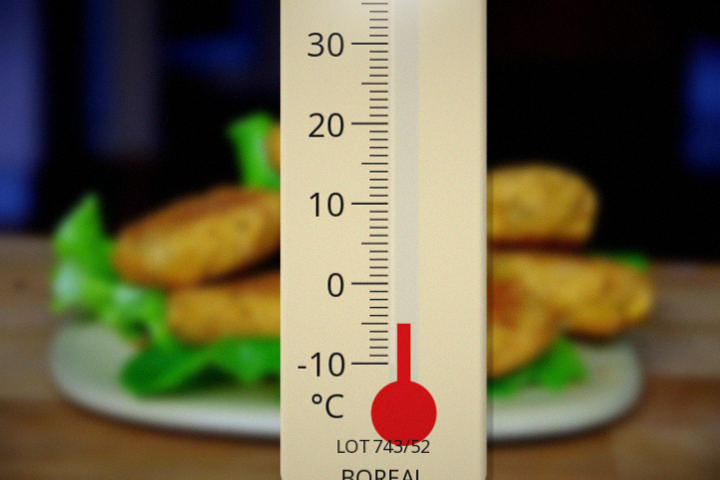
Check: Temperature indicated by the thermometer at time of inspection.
-5 °C
